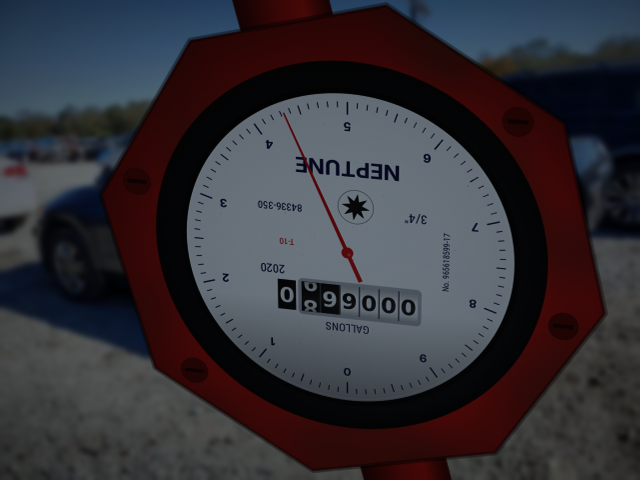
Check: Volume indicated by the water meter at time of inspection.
6684.3 gal
